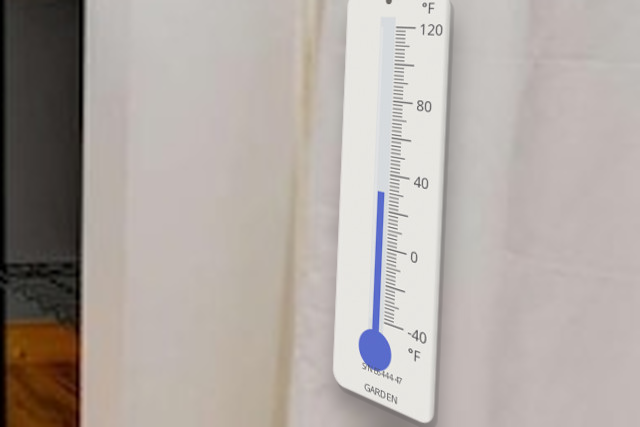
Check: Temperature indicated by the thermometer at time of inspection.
30 °F
